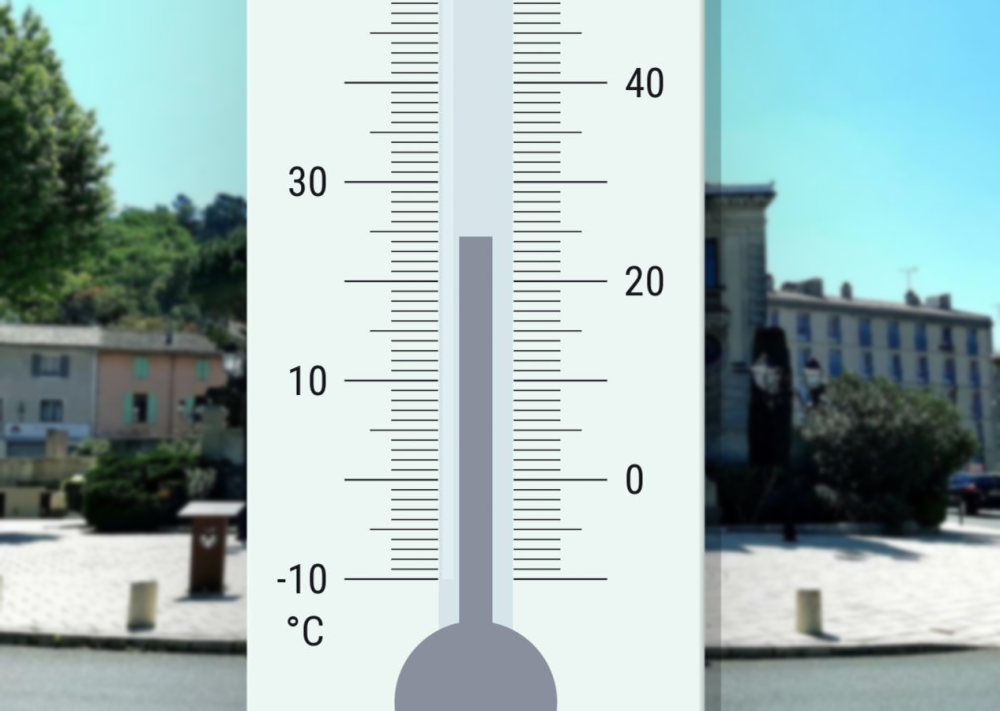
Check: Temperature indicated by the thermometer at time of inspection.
24.5 °C
